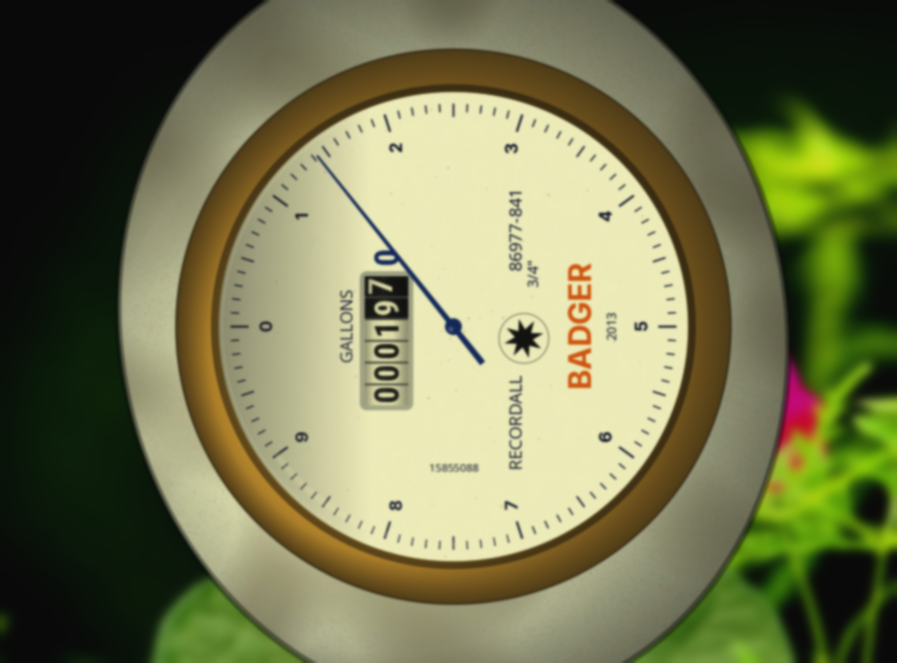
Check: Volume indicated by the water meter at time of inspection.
1971.4 gal
